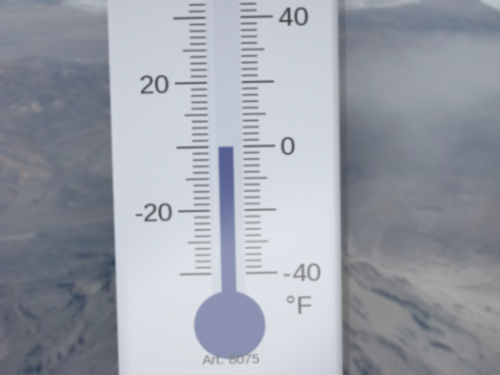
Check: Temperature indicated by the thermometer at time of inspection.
0 °F
